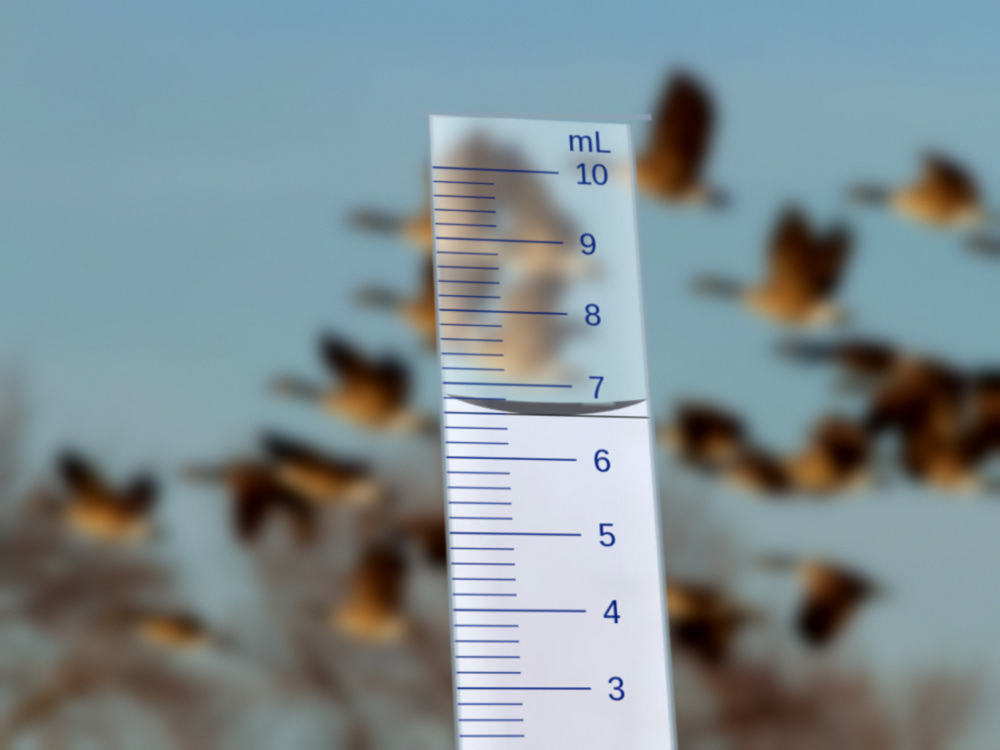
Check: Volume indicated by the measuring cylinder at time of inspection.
6.6 mL
